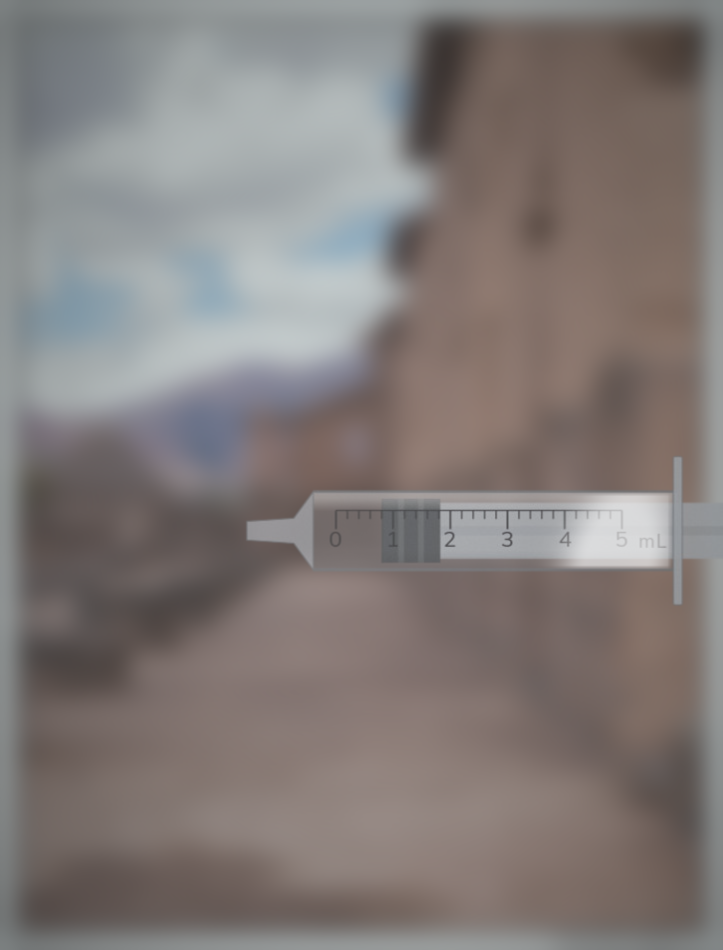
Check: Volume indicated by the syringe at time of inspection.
0.8 mL
